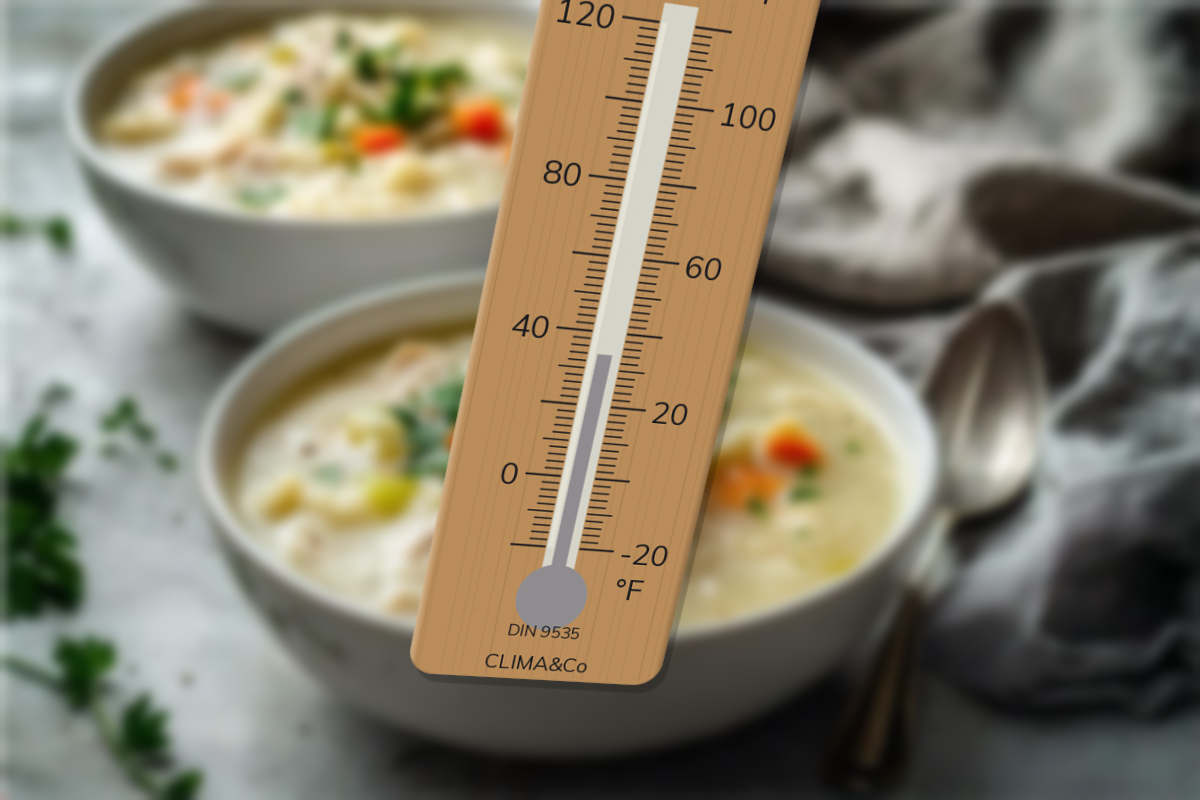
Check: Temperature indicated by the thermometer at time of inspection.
34 °F
